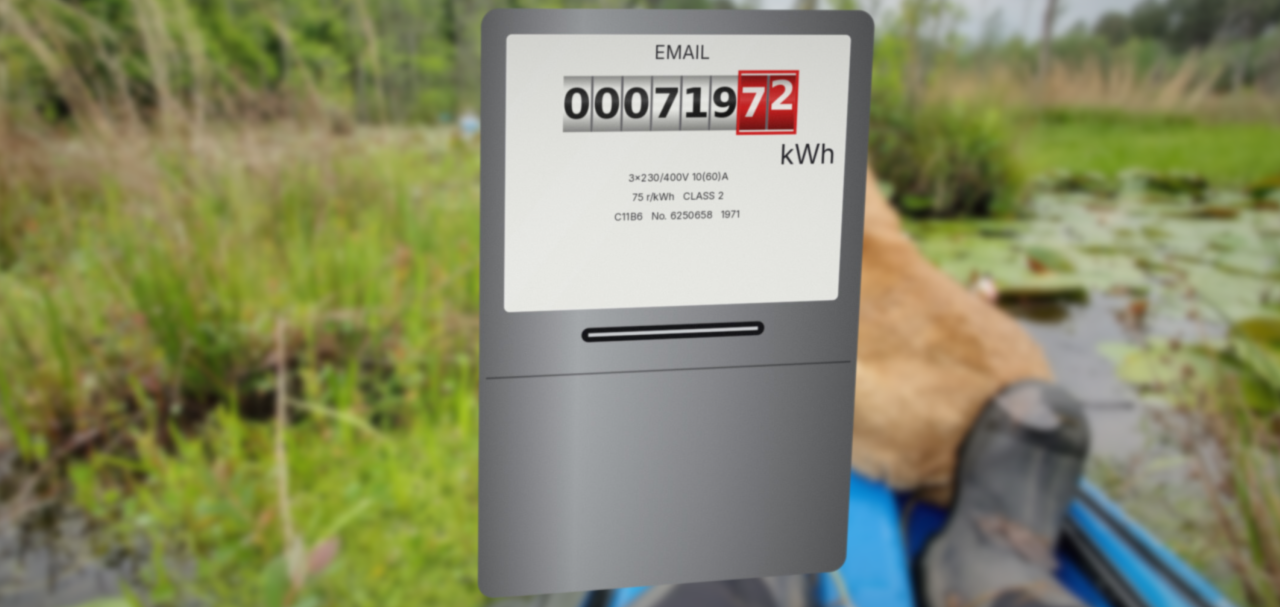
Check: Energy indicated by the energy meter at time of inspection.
719.72 kWh
